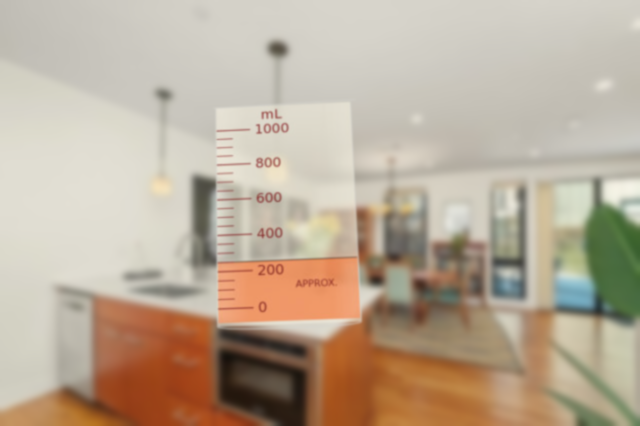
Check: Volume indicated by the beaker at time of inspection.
250 mL
